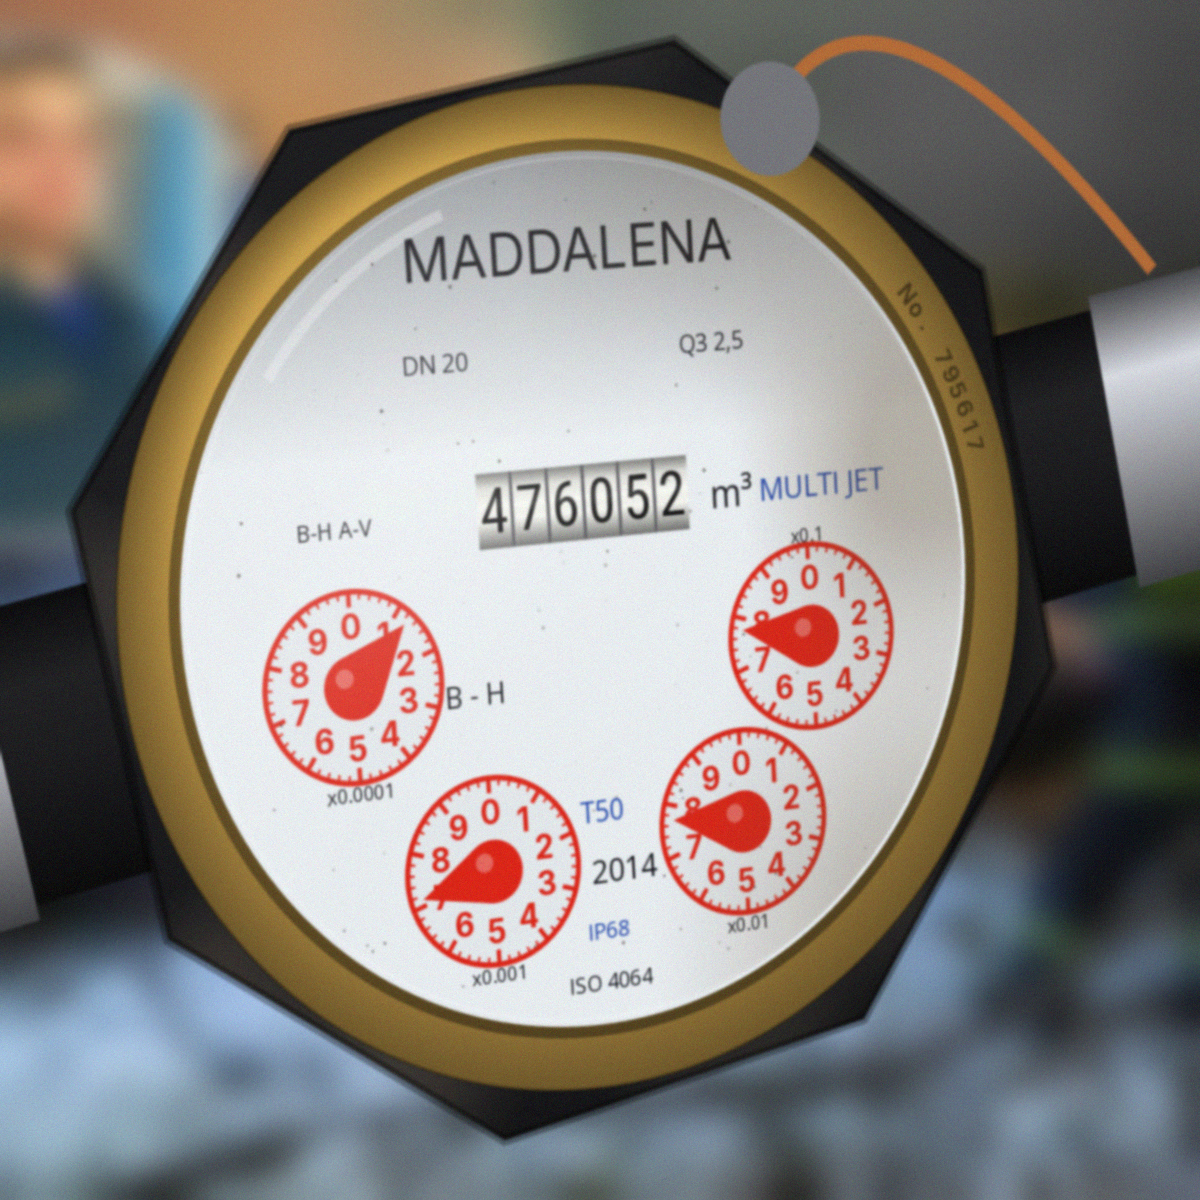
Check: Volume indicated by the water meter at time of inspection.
476052.7771 m³
